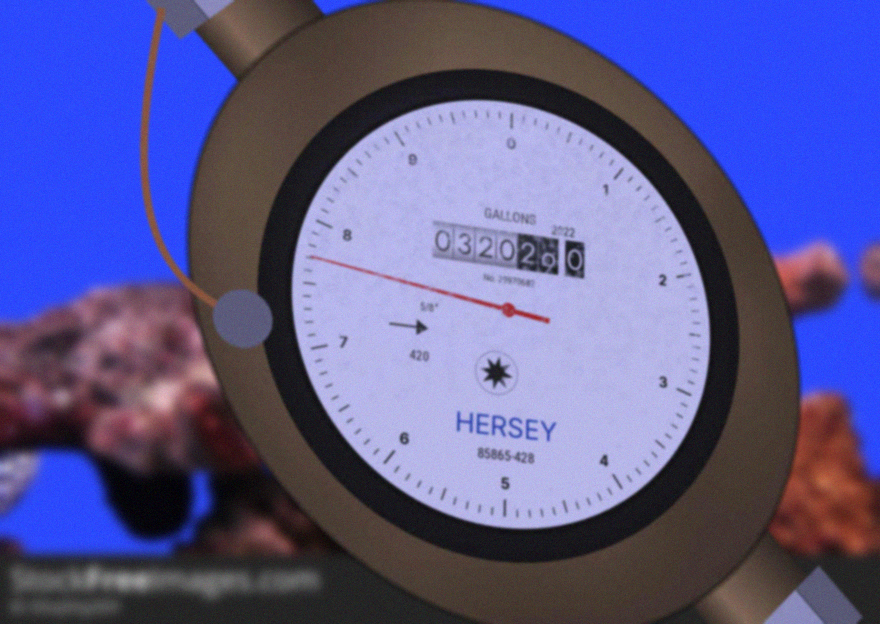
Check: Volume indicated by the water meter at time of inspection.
320287.7 gal
